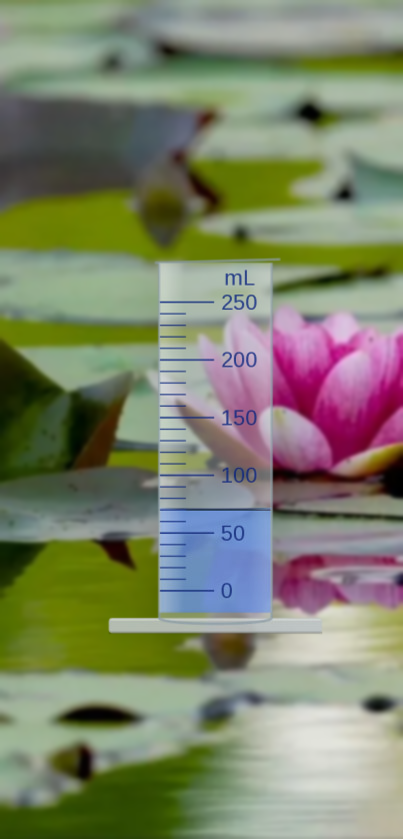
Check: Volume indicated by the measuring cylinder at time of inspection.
70 mL
